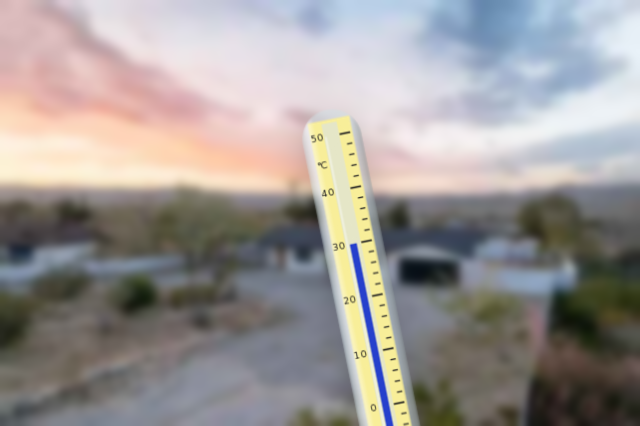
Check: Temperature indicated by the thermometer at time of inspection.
30 °C
